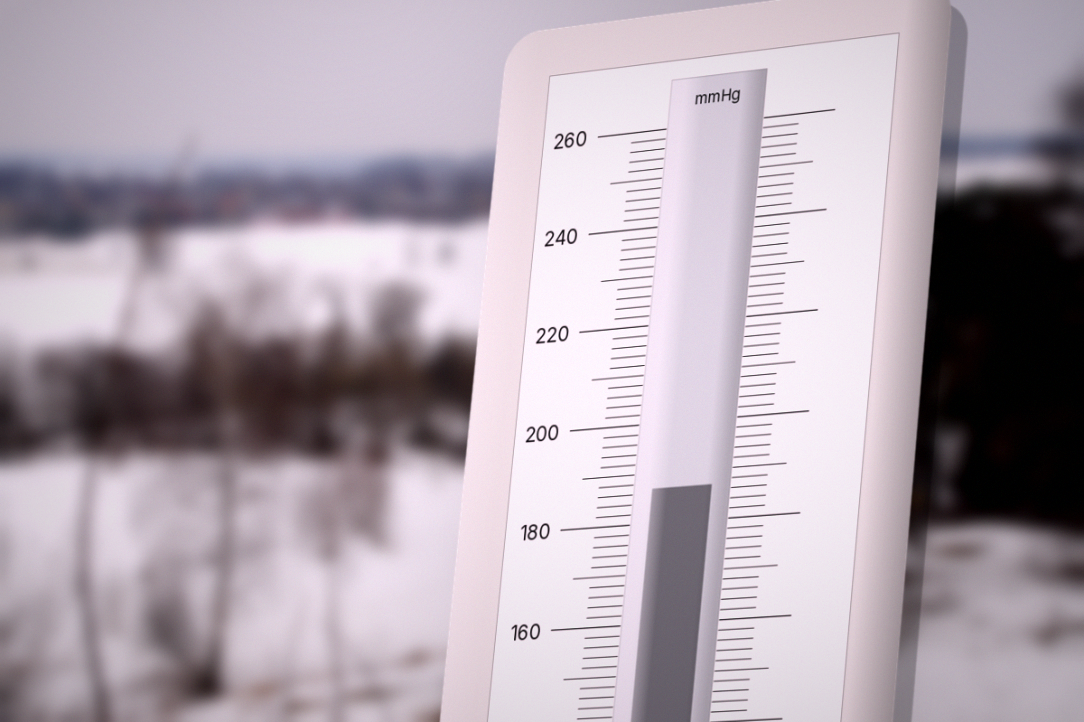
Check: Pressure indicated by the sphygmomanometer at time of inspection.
187 mmHg
